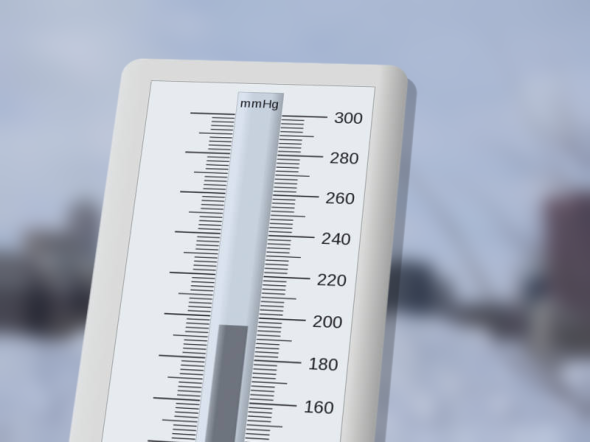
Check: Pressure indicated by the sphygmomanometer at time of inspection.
196 mmHg
